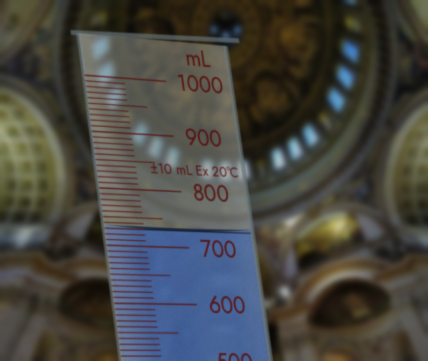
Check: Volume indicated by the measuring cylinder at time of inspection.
730 mL
